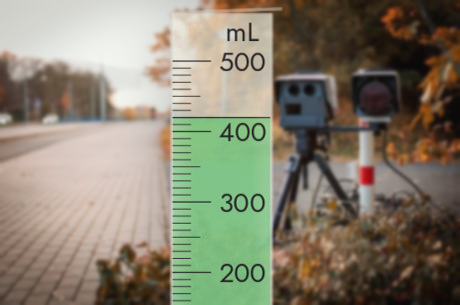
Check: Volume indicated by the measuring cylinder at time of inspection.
420 mL
